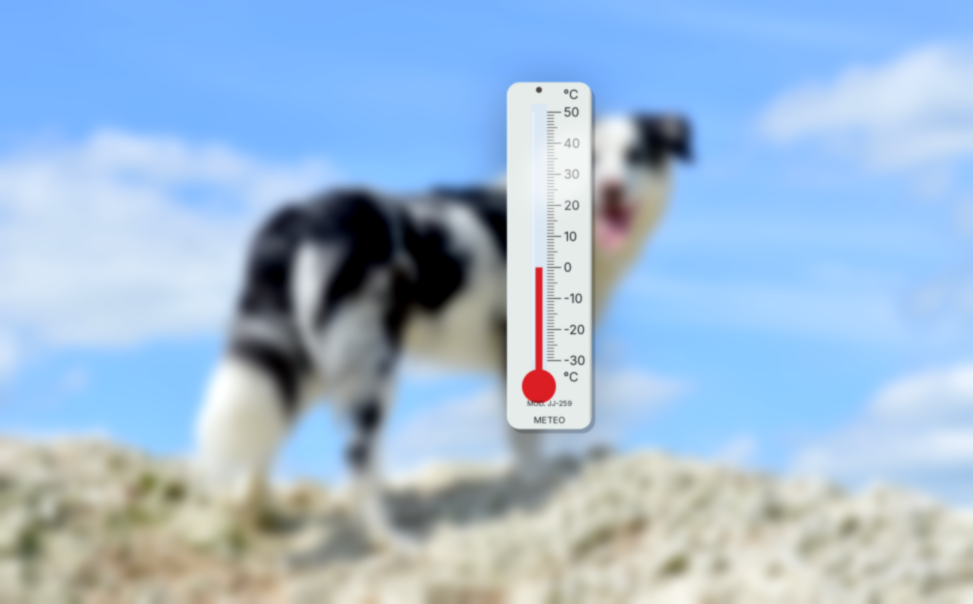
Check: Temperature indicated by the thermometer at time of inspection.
0 °C
